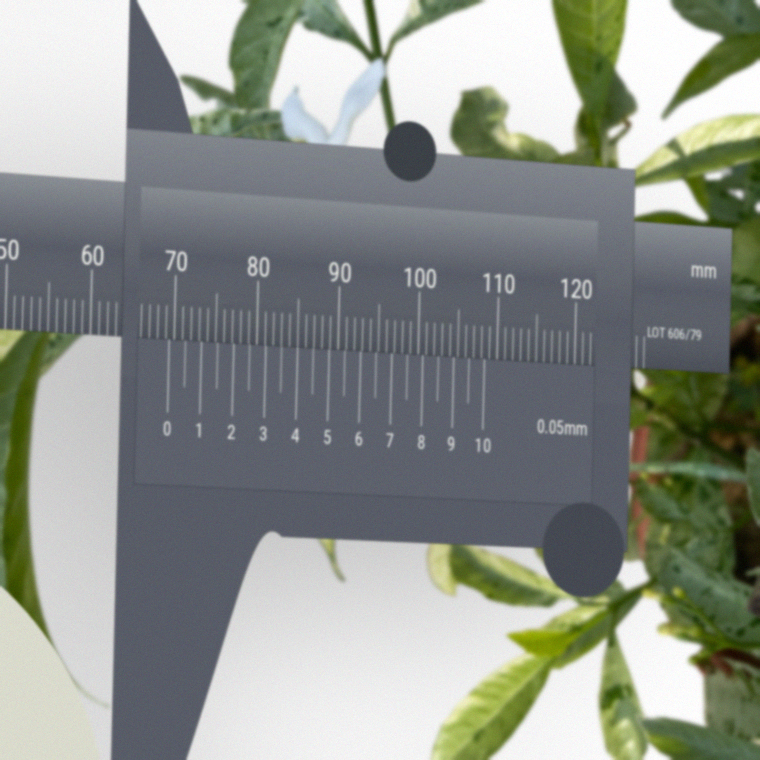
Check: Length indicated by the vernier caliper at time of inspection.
69.4 mm
